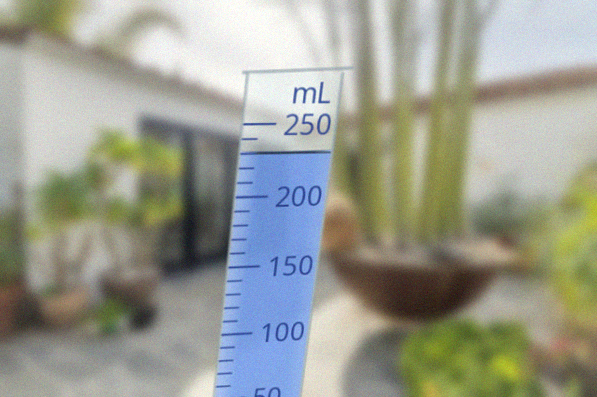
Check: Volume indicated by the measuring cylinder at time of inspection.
230 mL
